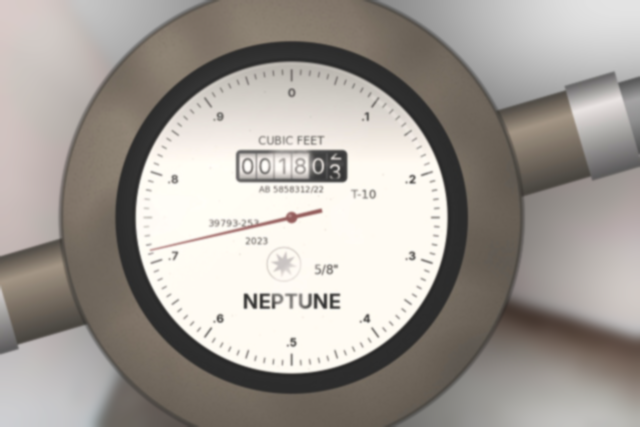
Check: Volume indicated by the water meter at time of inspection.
1802.71 ft³
